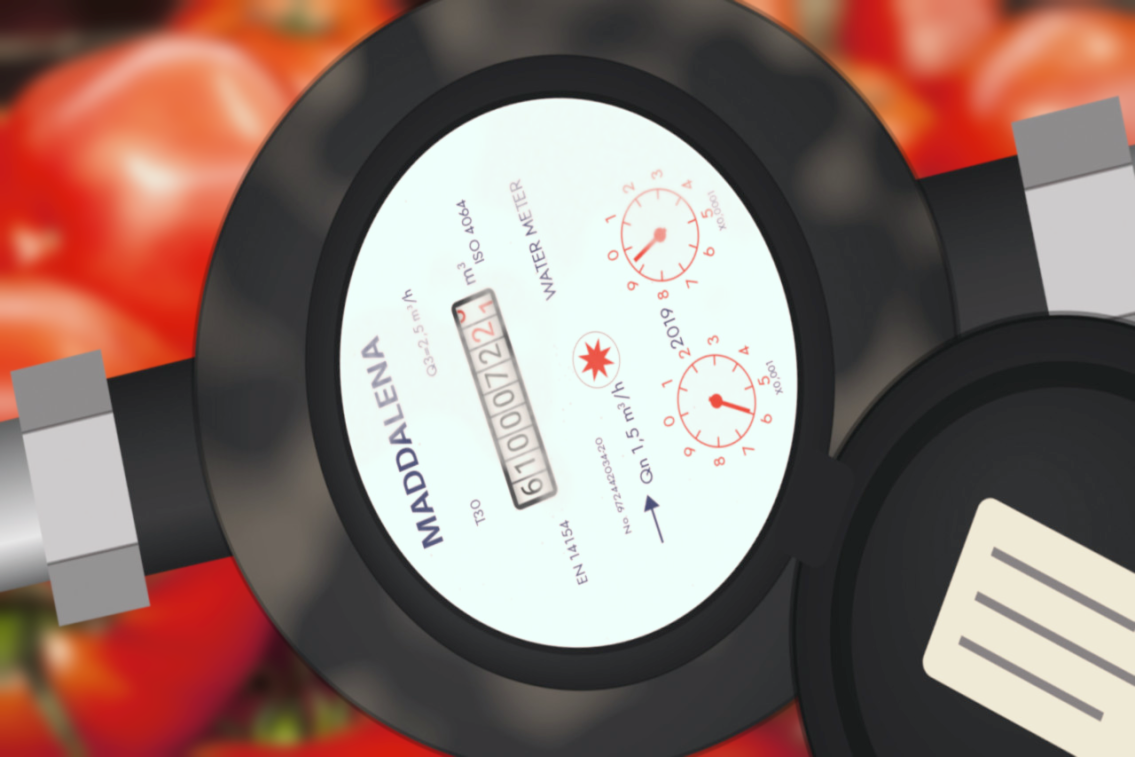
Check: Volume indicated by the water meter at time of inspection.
6100072.2059 m³
